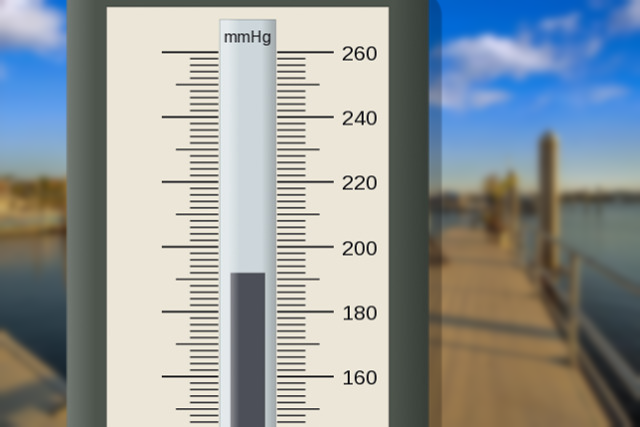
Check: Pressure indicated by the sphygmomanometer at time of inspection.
192 mmHg
